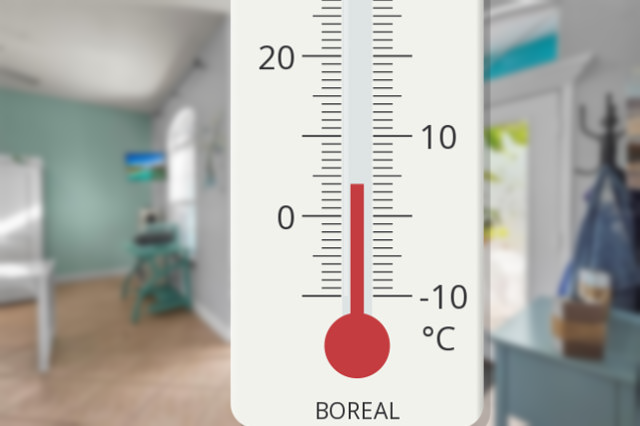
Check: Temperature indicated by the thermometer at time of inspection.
4 °C
